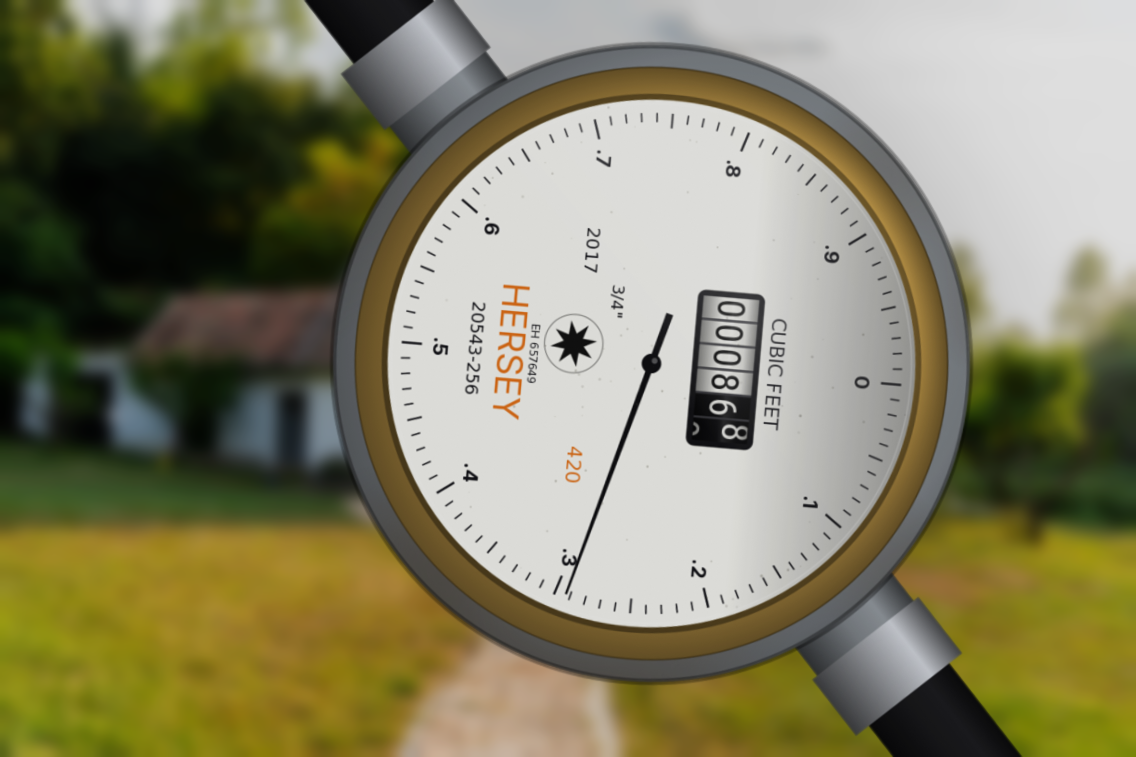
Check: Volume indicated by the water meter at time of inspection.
868.29 ft³
